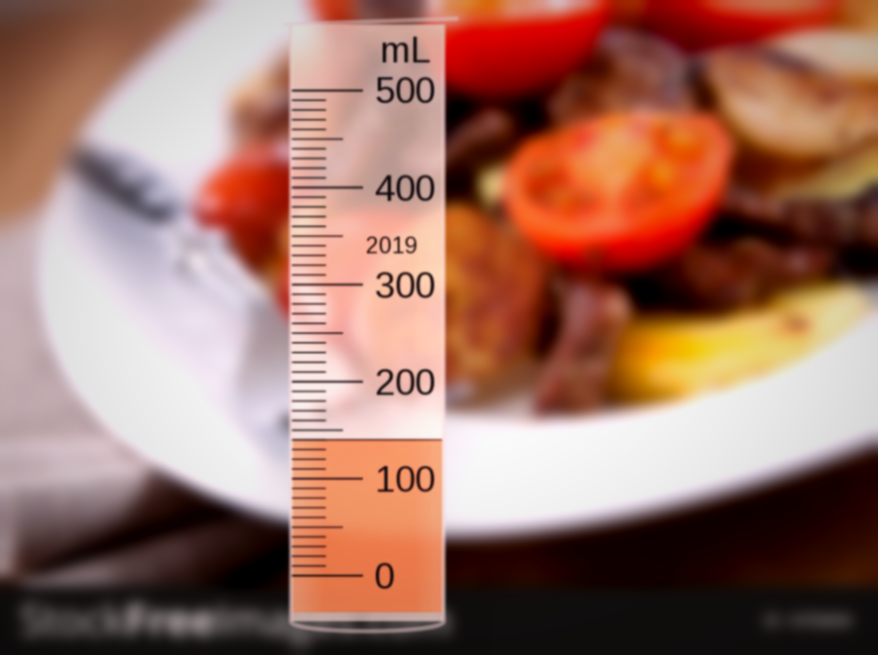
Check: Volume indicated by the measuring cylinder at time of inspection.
140 mL
